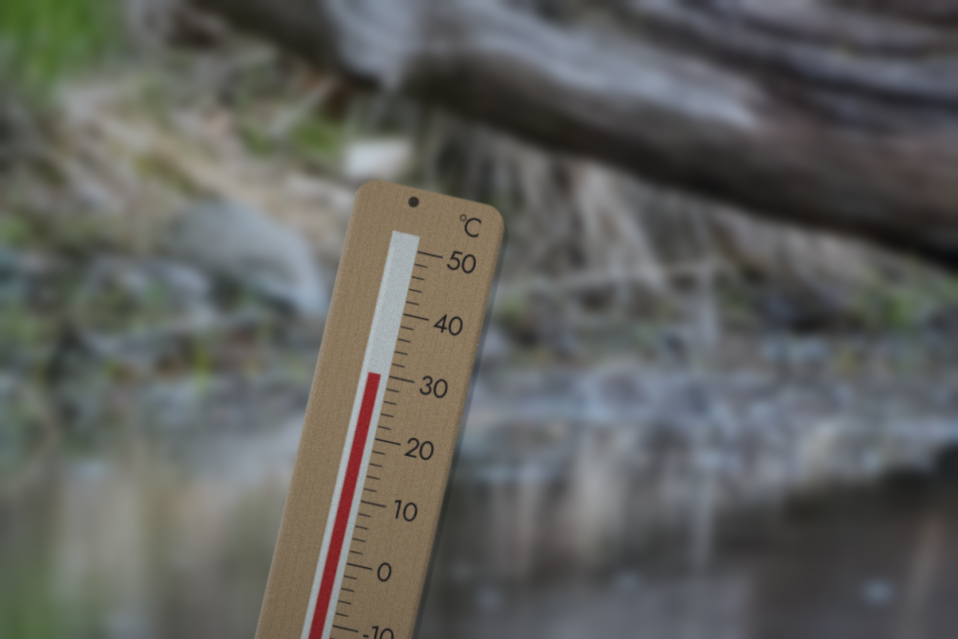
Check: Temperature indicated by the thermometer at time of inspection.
30 °C
